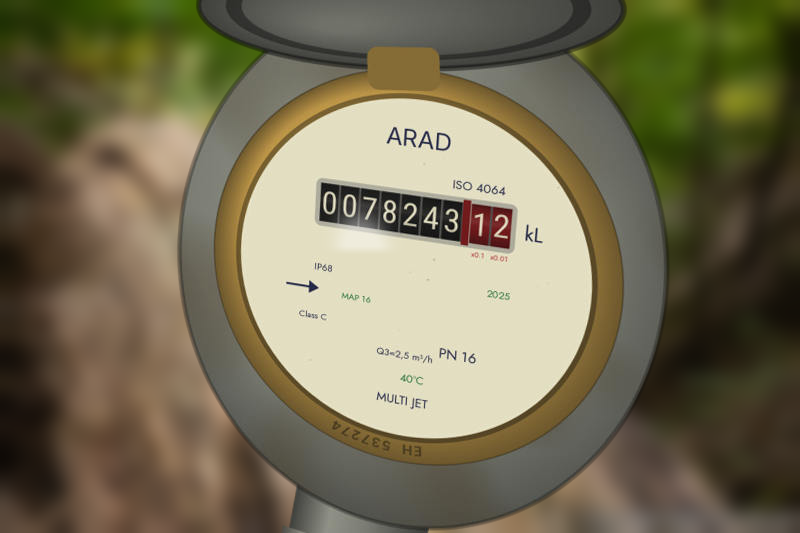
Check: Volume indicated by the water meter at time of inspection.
78243.12 kL
